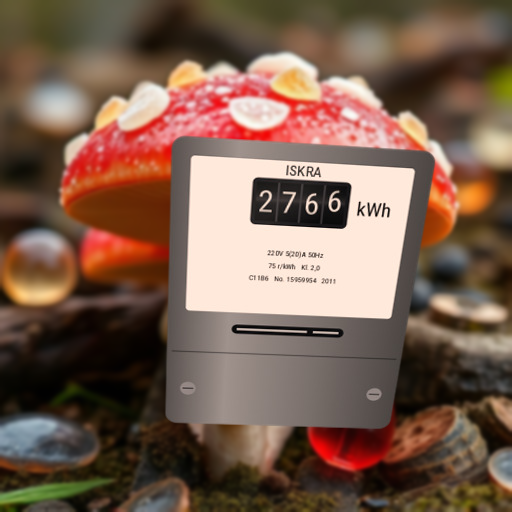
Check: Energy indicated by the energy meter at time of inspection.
2766 kWh
